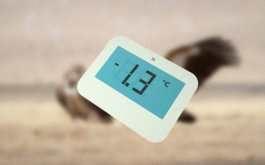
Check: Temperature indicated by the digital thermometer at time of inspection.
-1.3 °C
